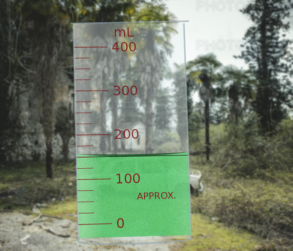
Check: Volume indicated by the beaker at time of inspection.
150 mL
